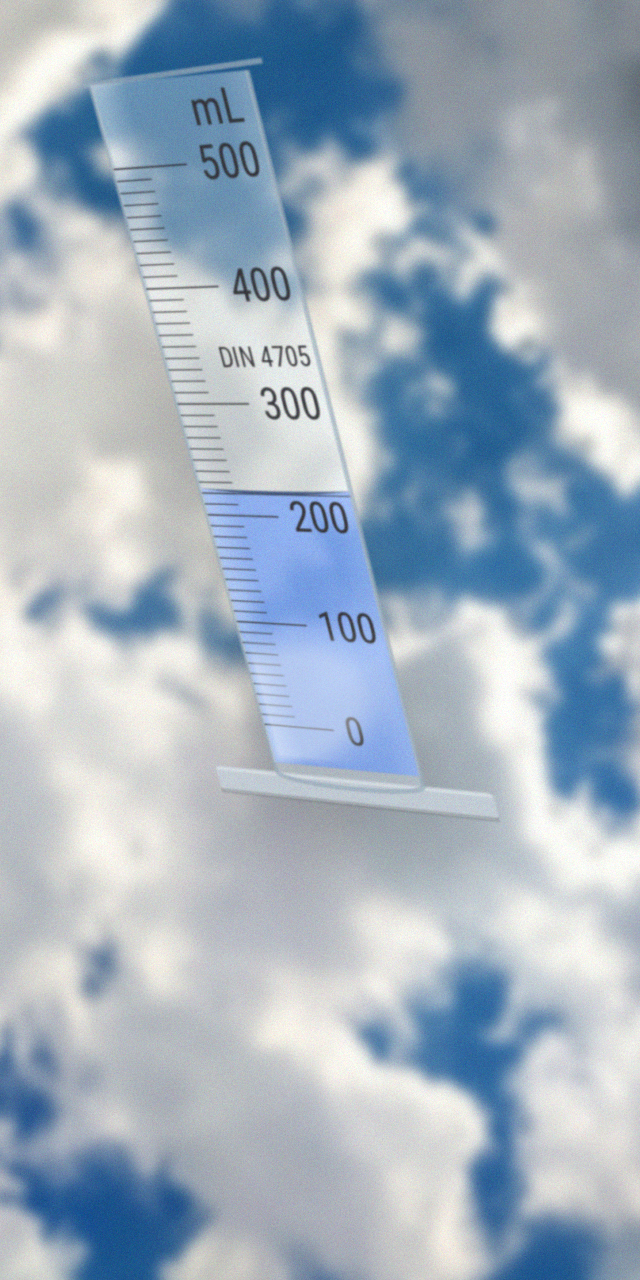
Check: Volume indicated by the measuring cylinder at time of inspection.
220 mL
